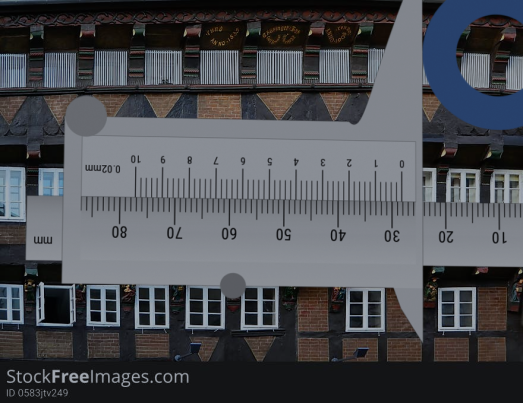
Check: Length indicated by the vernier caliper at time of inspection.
28.2 mm
